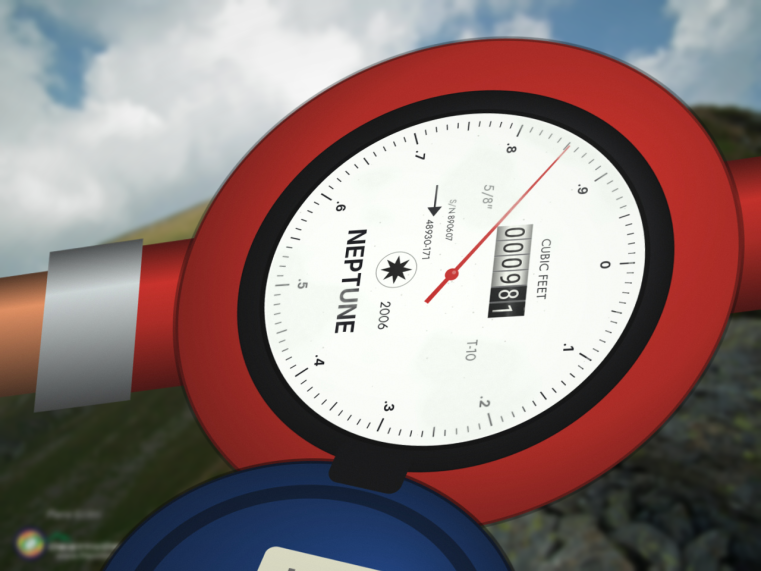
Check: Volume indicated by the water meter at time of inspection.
980.85 ft³
